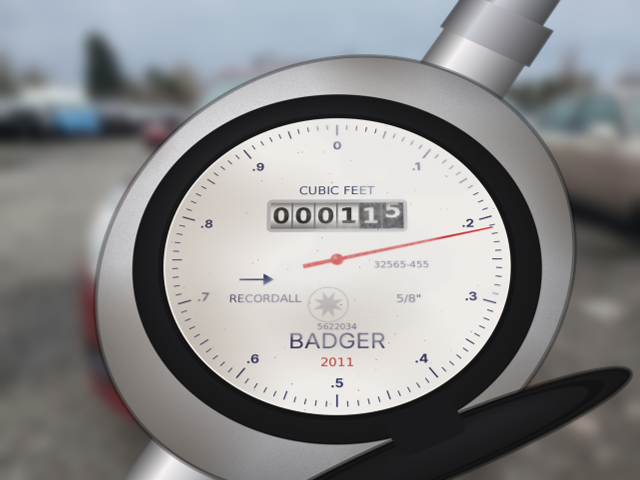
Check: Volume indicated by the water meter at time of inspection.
115.21 ft³
